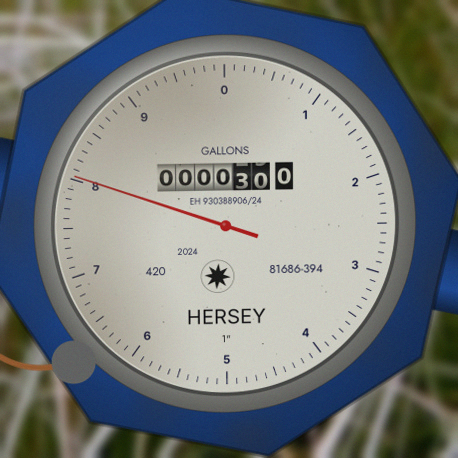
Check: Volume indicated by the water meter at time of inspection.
298.0 gal
